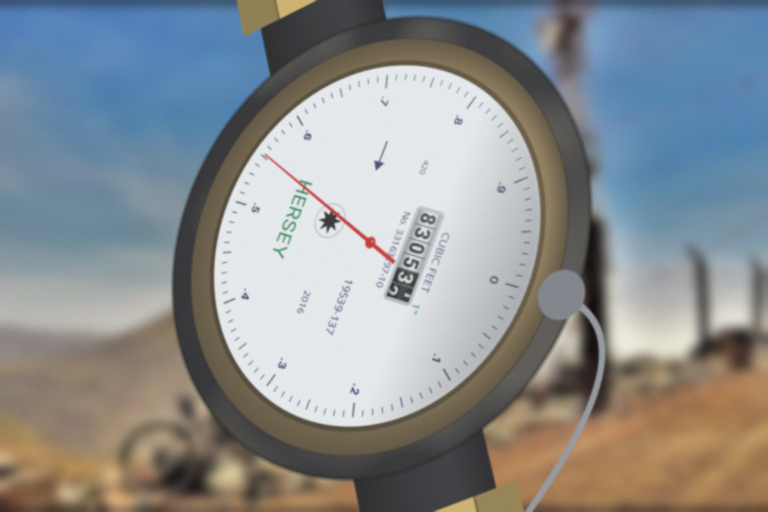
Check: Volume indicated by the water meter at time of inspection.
830531.55 ft³
